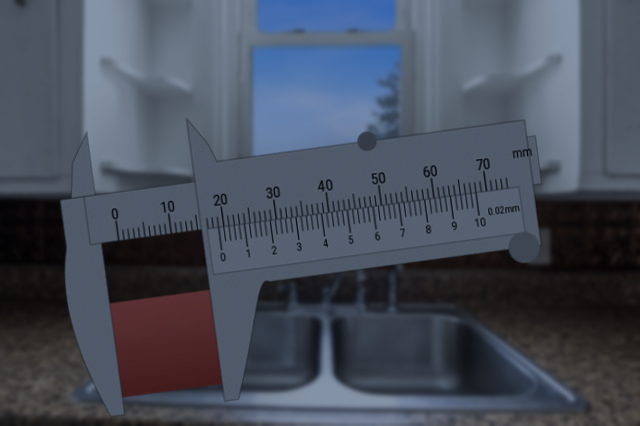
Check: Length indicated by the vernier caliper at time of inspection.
19.0 mm
